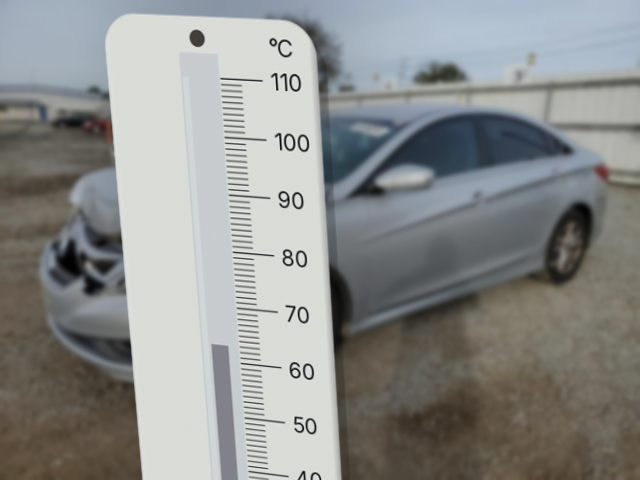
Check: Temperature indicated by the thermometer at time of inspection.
63 °C
